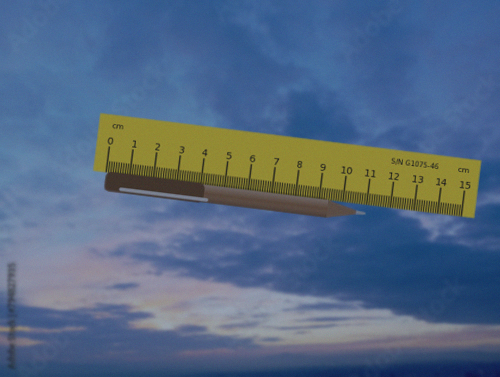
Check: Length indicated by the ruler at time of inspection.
11 cm
